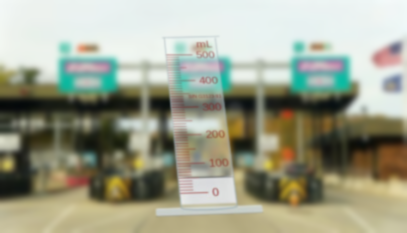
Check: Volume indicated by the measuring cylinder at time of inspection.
50 mL
